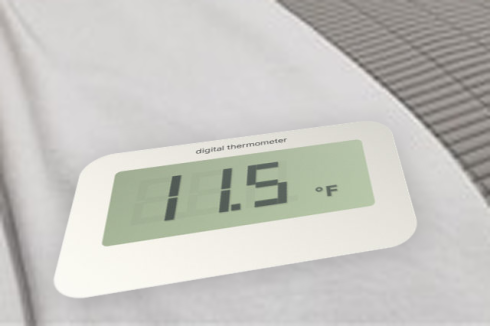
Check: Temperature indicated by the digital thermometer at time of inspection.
11.5 °F
